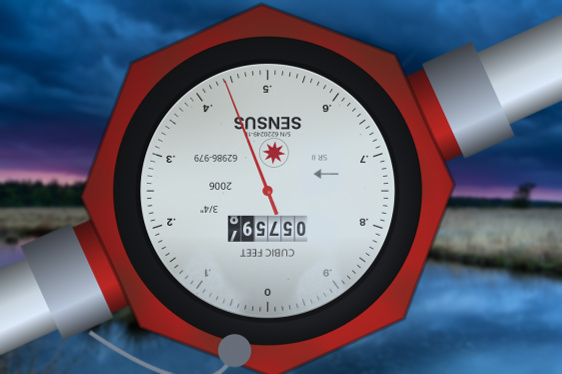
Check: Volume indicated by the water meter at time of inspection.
57597.44 ft³
